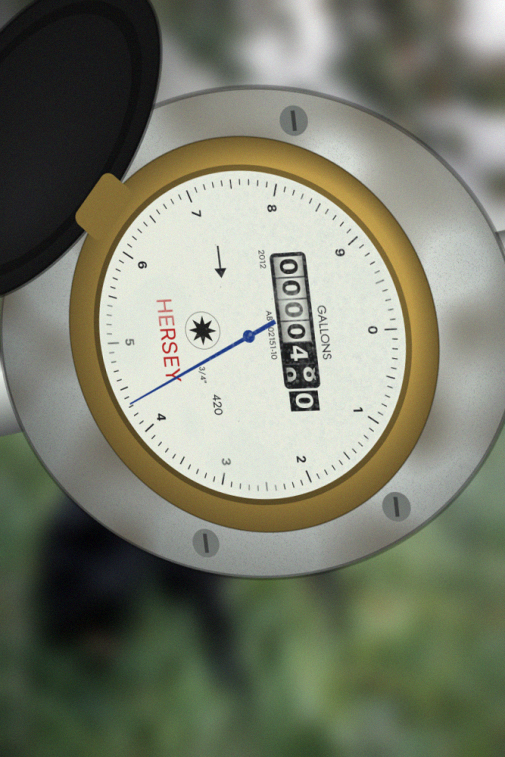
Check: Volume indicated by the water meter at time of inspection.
484.3 gal
